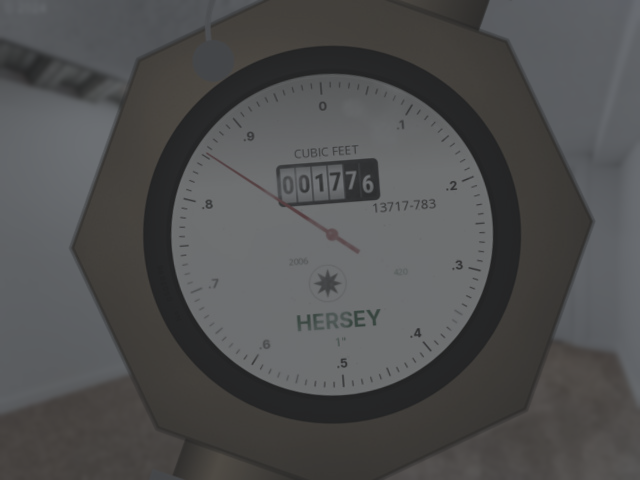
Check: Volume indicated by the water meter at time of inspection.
1775.85 ft³
